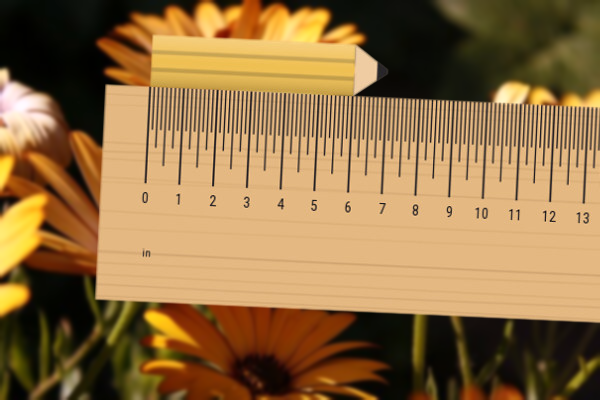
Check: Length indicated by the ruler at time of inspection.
7 in
